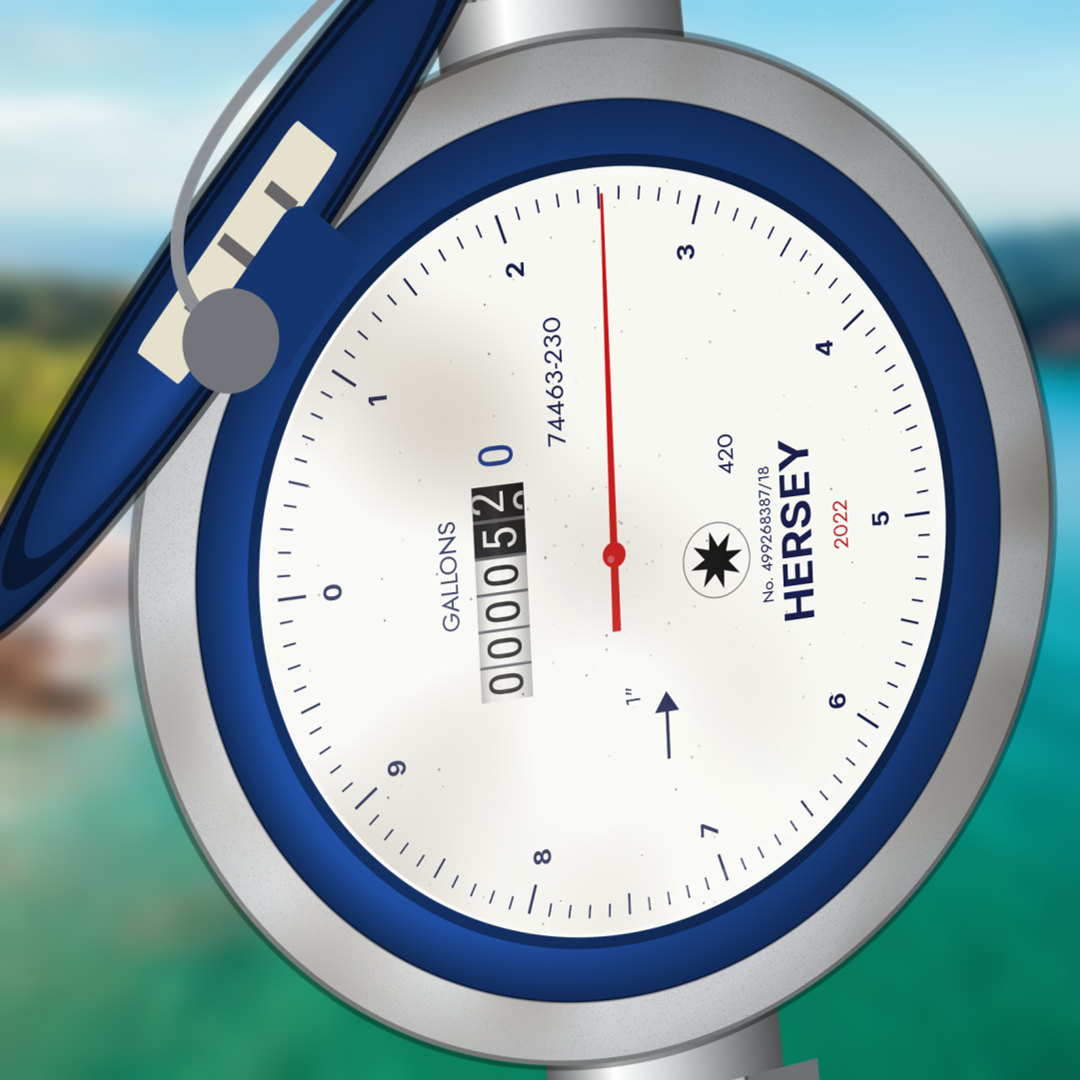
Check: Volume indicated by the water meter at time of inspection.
522.5 gal
